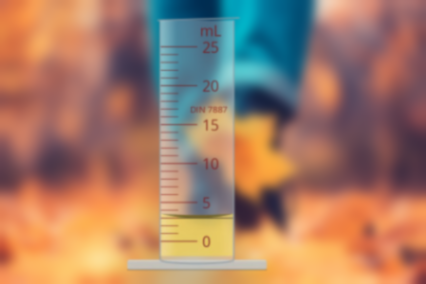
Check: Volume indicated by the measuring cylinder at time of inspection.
3 mL
